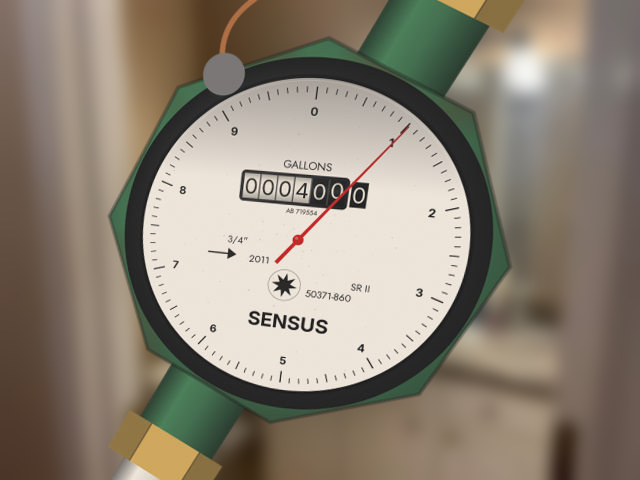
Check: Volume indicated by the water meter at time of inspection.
4001.0 gal
